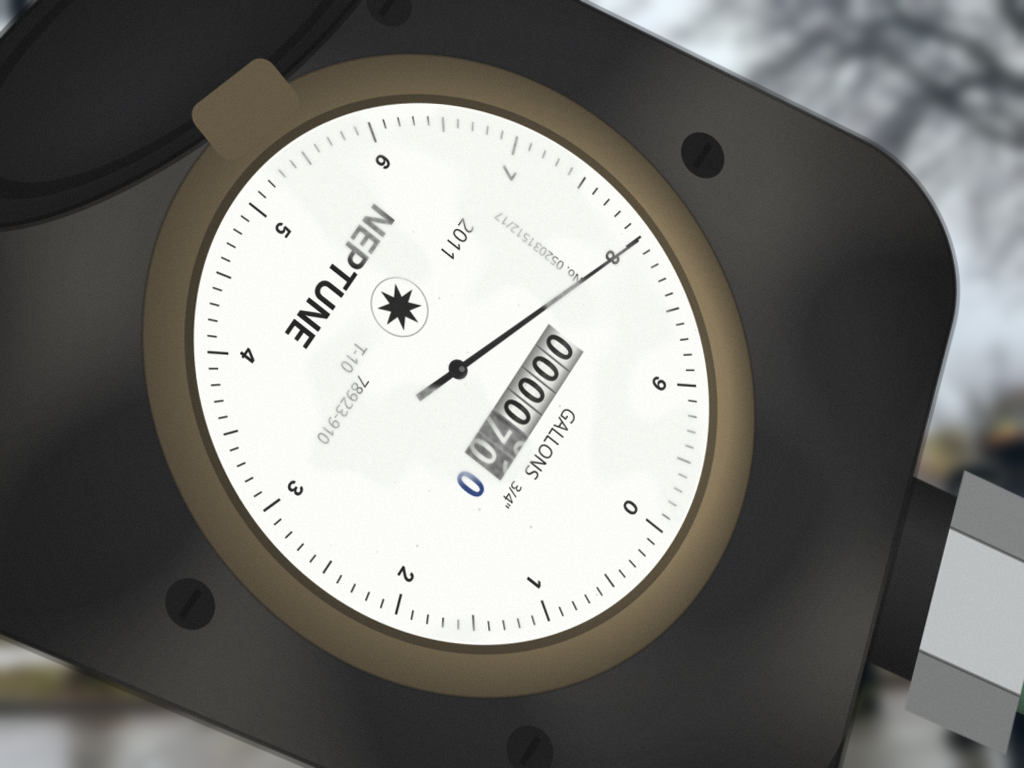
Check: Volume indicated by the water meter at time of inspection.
698.0 gal
